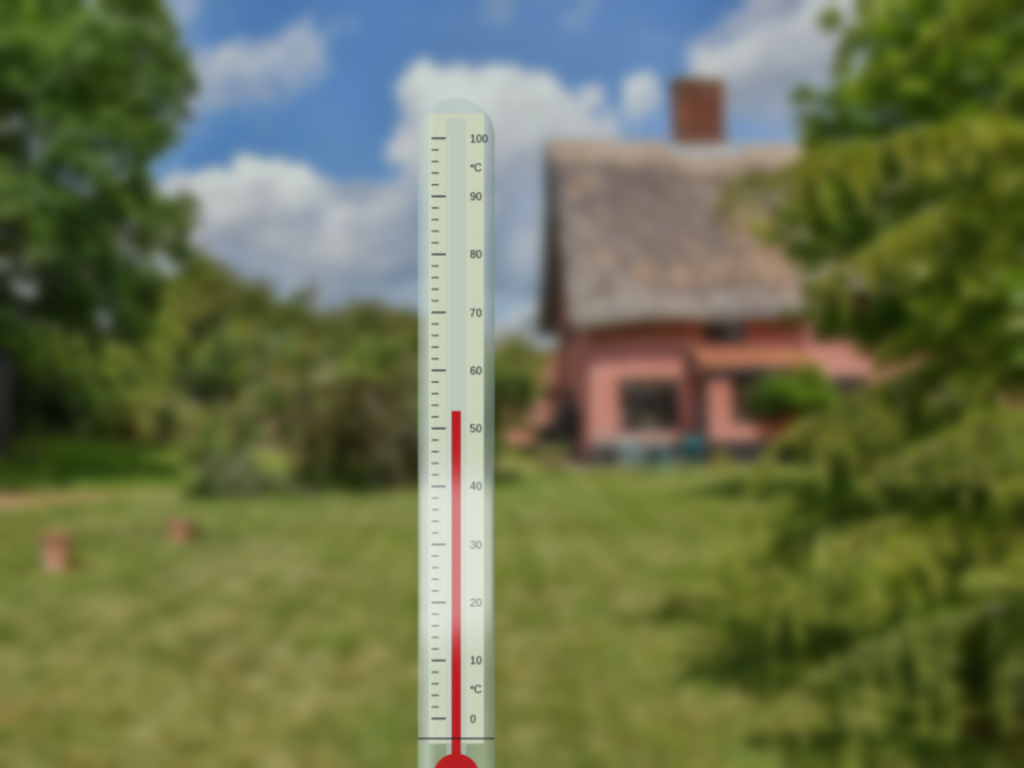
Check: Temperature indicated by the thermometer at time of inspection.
53 °C
